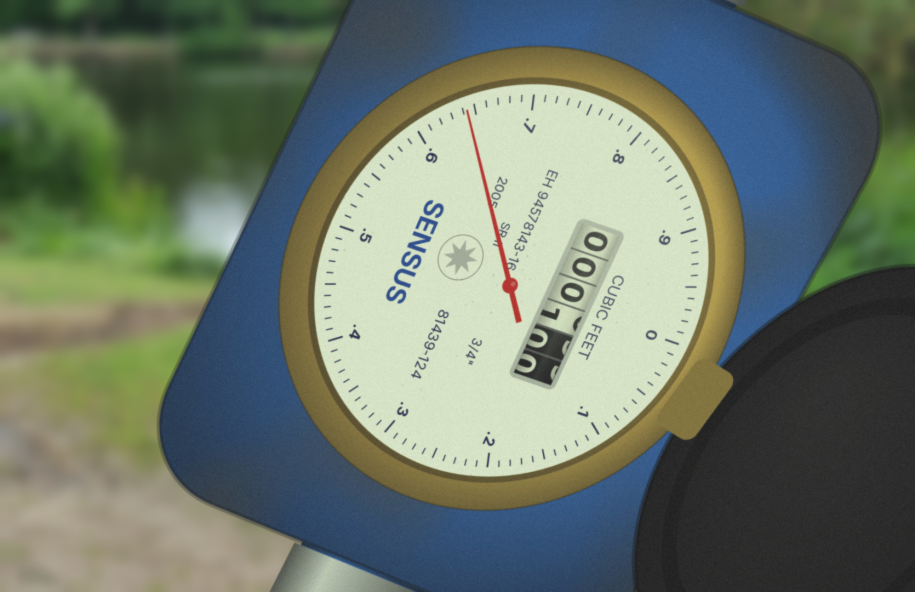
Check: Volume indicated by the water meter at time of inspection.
99.64 ft³
